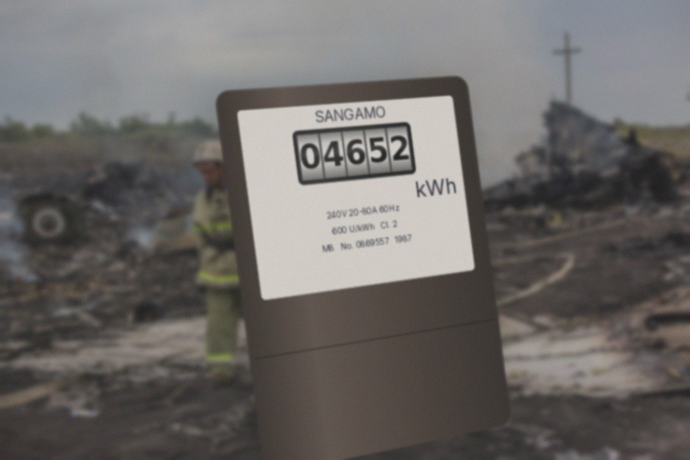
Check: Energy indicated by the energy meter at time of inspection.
4652 kWh
